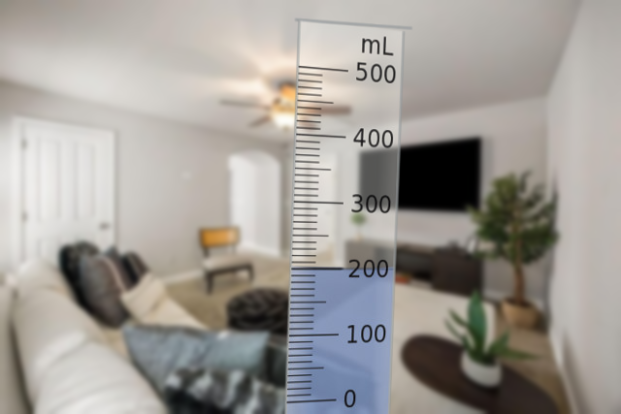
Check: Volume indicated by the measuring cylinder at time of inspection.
200 mL
